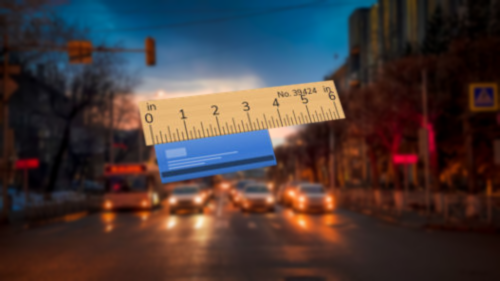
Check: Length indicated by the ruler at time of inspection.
3.5 in
